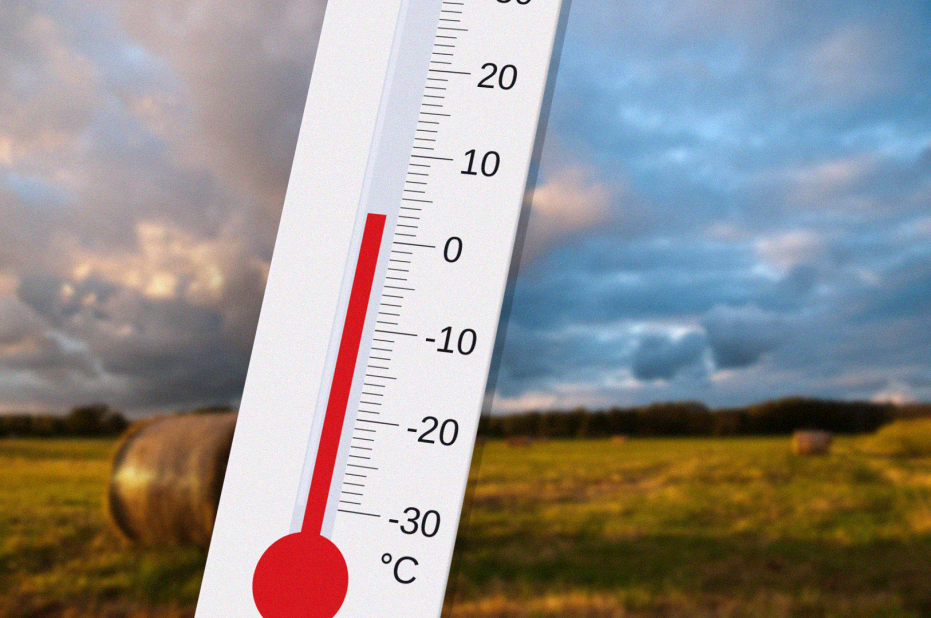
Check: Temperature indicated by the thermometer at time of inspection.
3 °C
